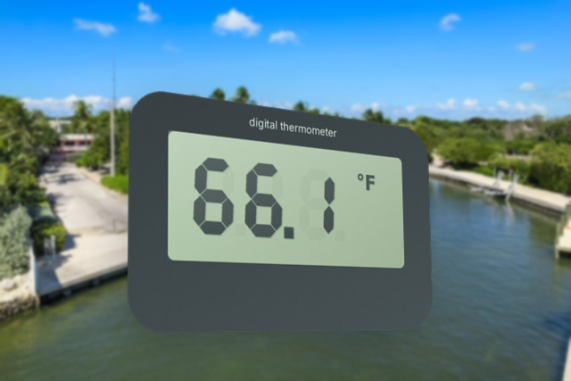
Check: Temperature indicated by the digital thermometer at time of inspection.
66.1 °F
